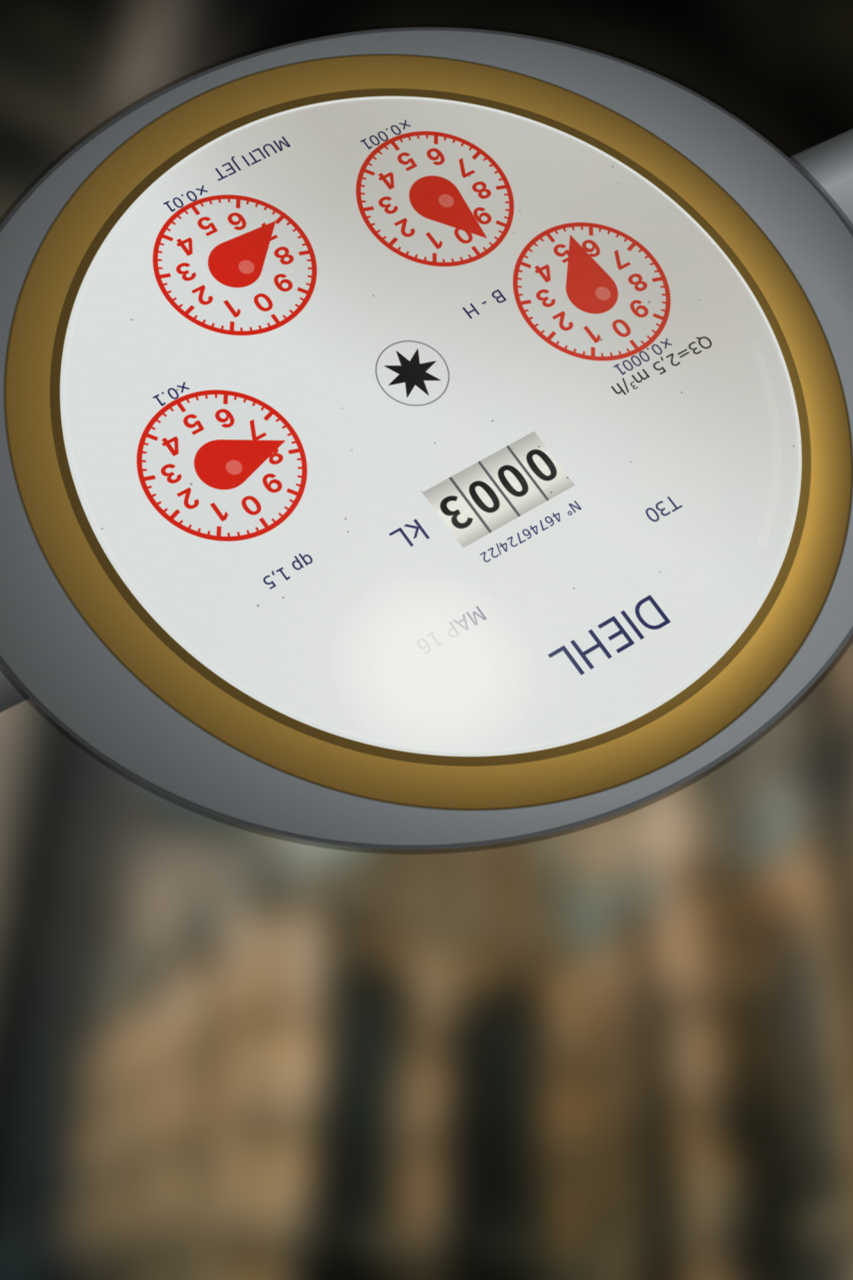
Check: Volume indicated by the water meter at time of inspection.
3.7695 kL
